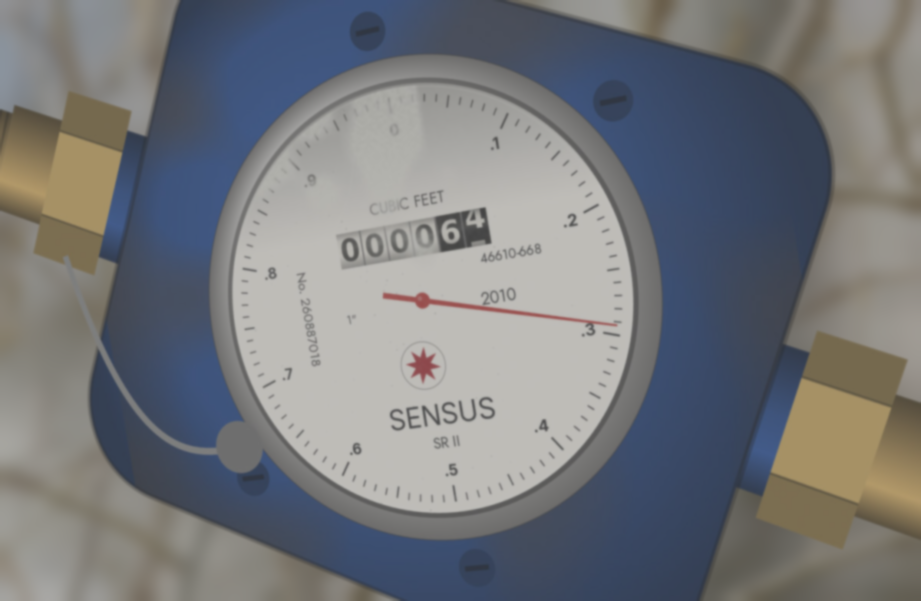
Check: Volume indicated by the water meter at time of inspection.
64.29 ft³
